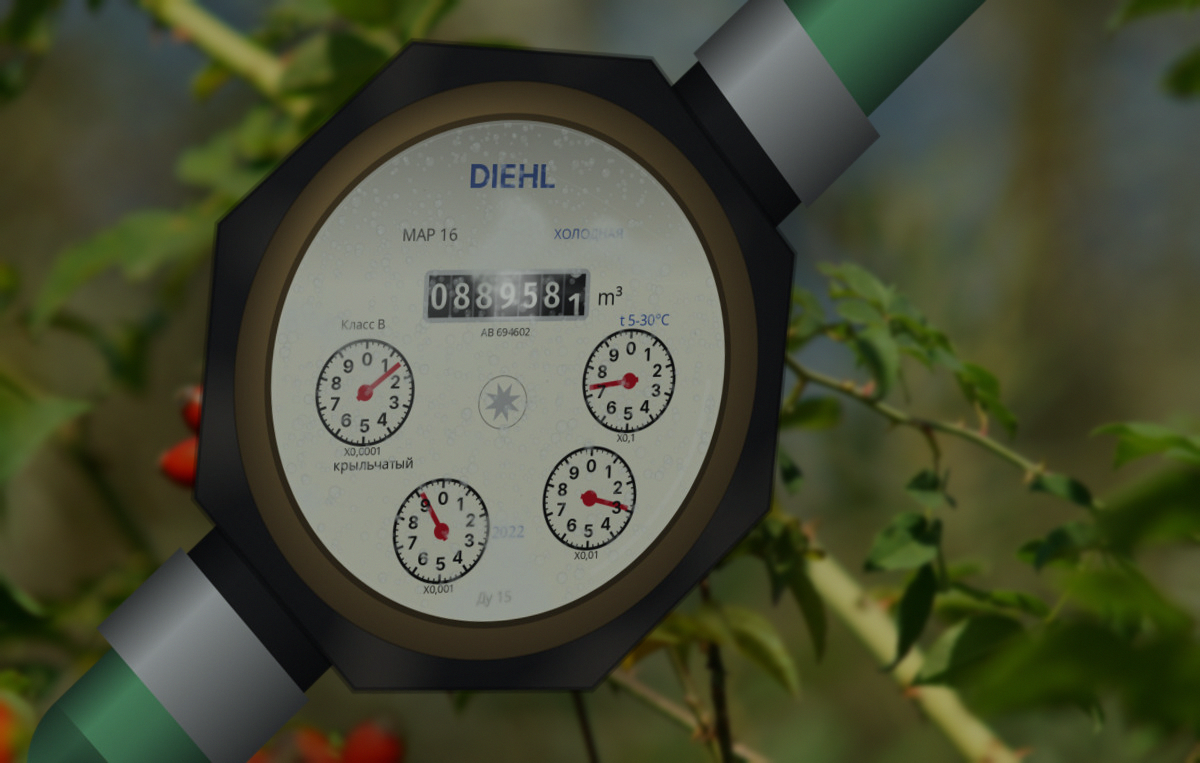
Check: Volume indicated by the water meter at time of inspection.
889580.7291 m³
